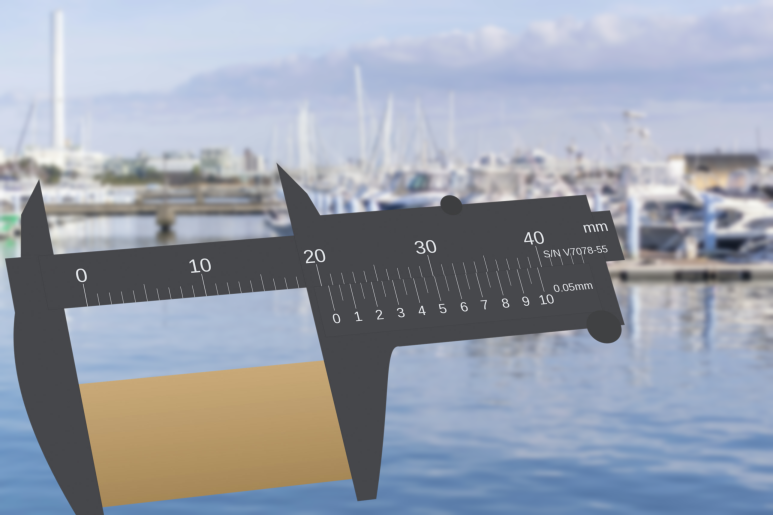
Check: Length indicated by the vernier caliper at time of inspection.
20.6 mm
